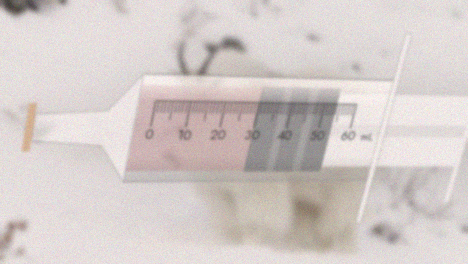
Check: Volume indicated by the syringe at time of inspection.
30 mL
